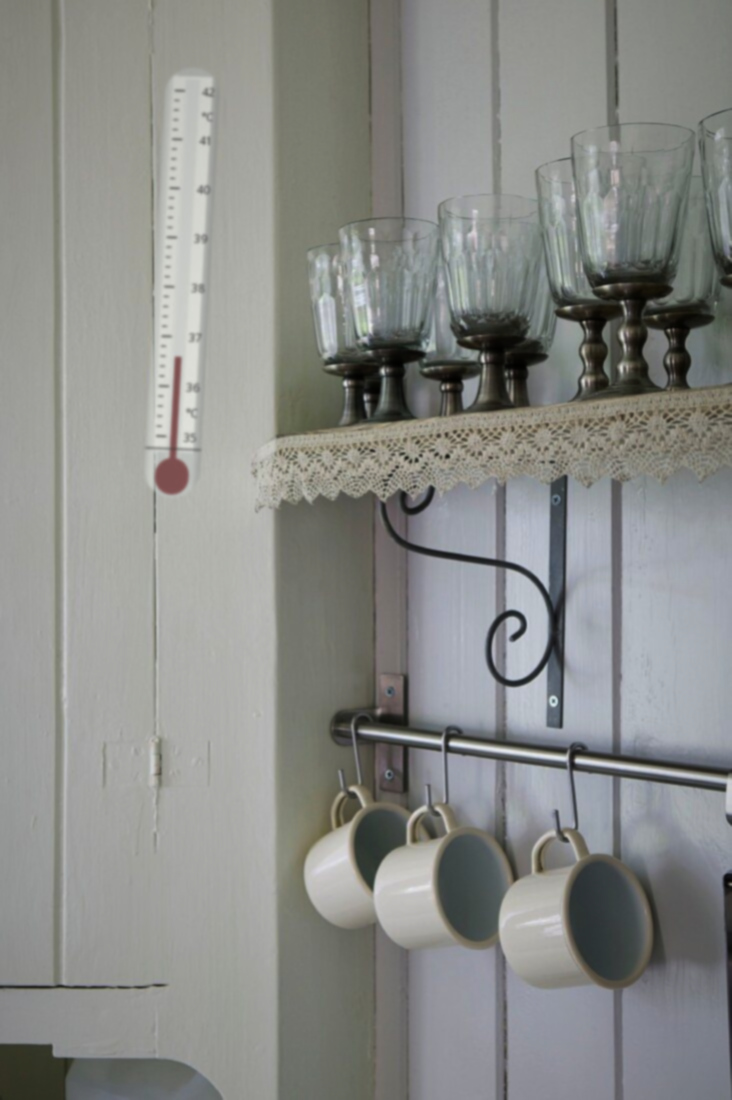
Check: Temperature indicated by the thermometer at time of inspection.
36.6 °C
